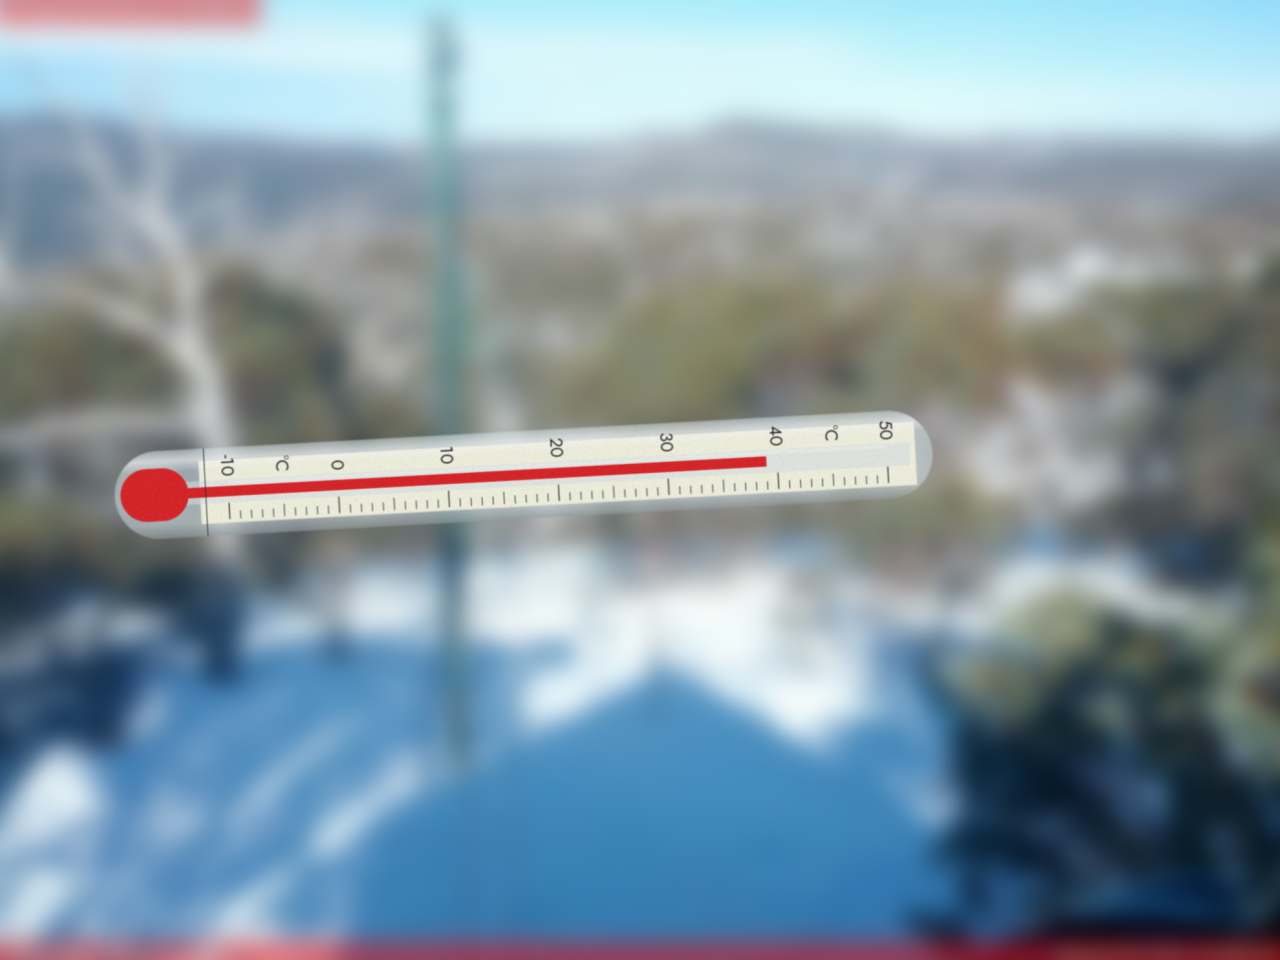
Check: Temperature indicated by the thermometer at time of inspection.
39 °C
